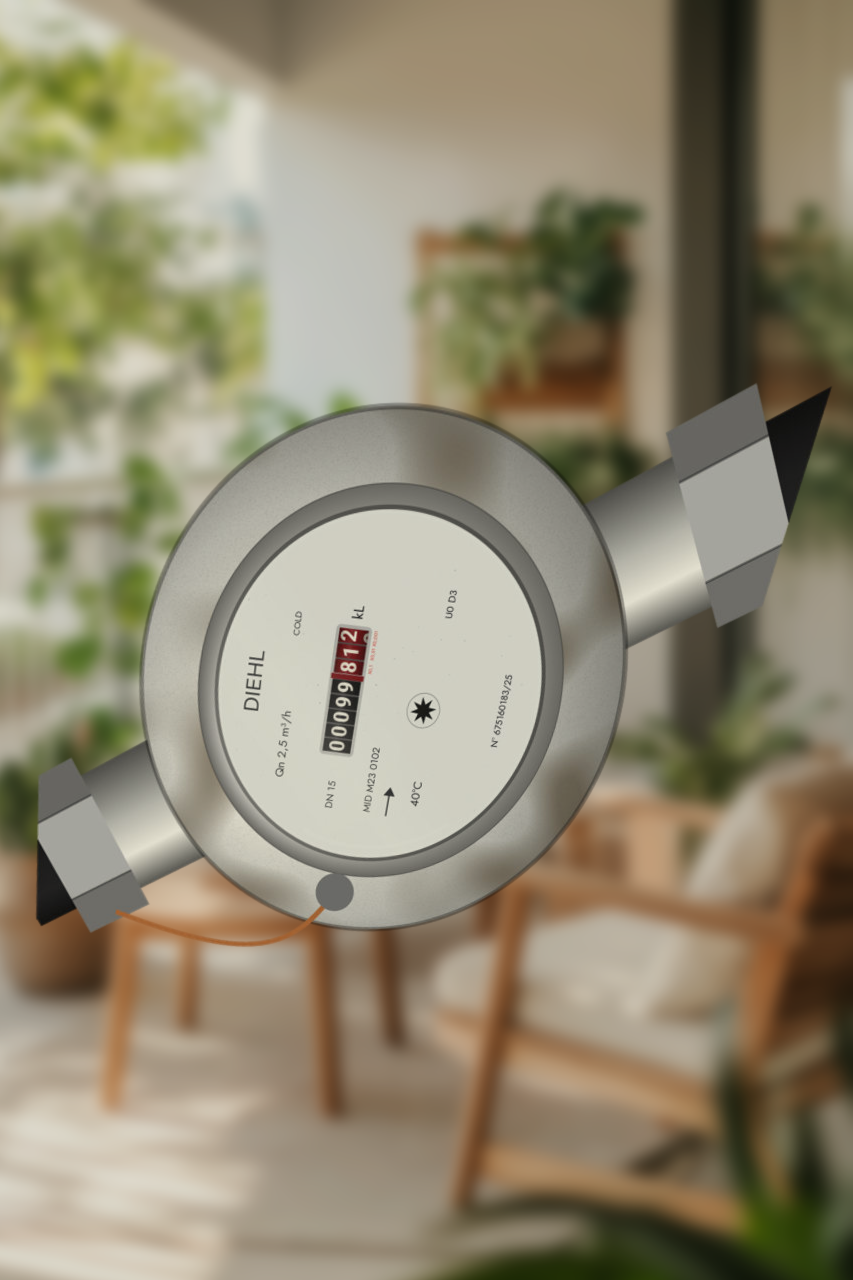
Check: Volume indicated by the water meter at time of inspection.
99.812 kL
